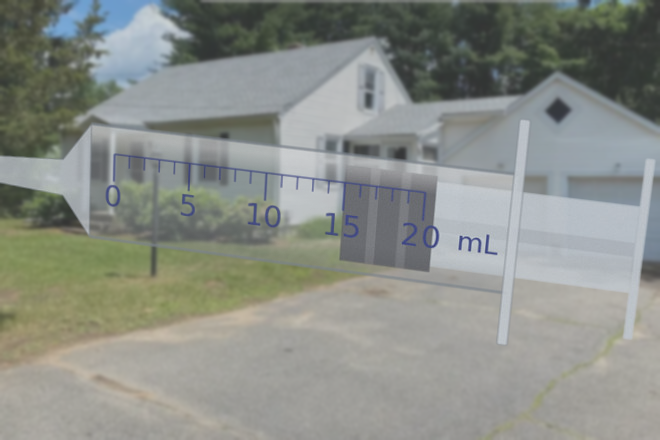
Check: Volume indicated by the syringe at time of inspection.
15 mL
